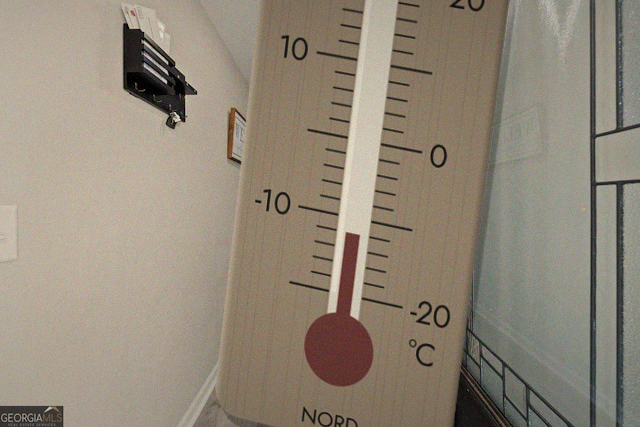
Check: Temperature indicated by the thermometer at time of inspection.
-12 °C
